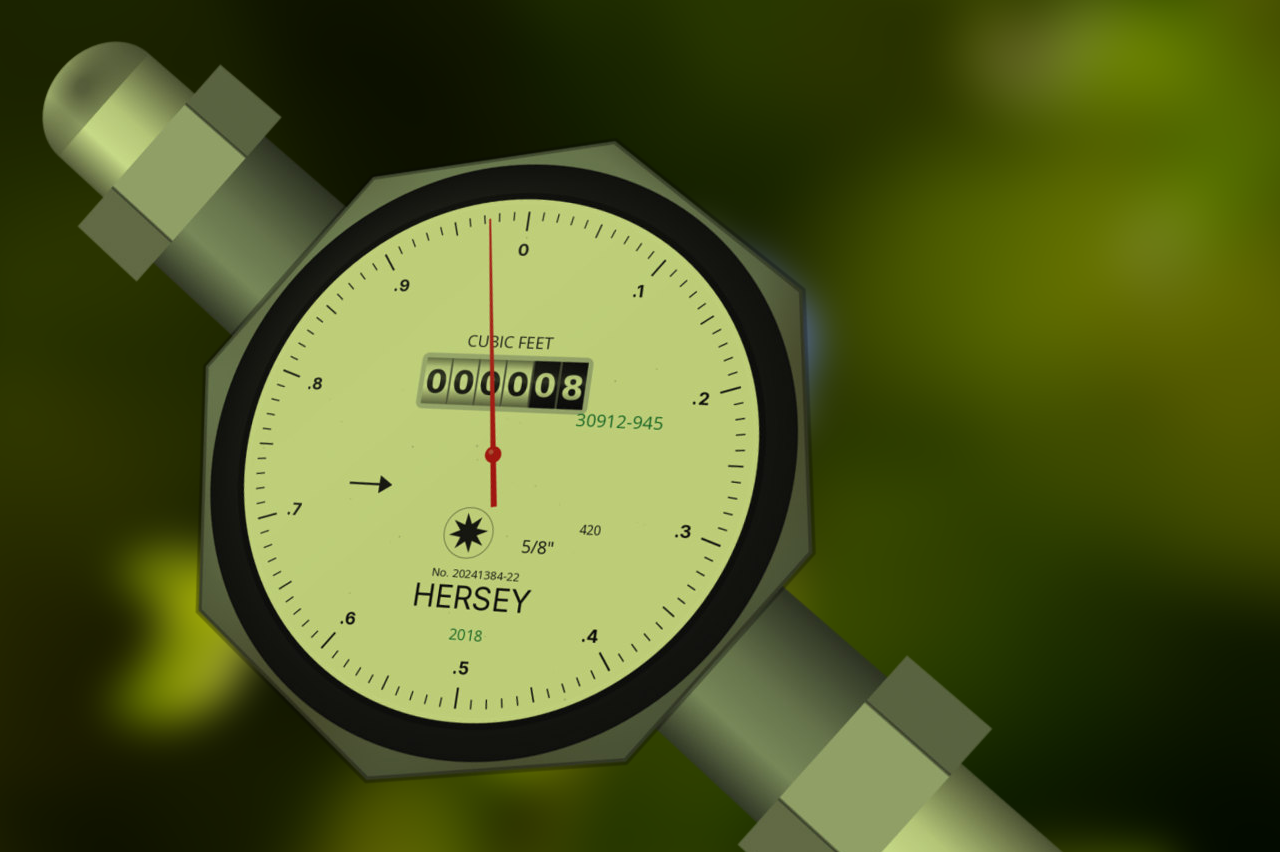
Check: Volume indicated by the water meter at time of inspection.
7.97 ft³
